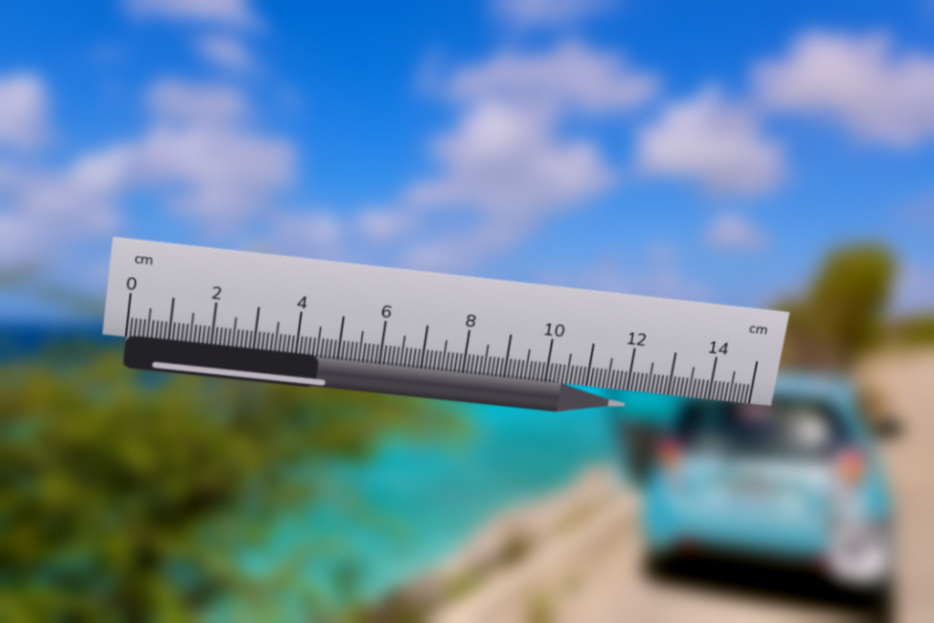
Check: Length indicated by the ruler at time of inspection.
12 cm
